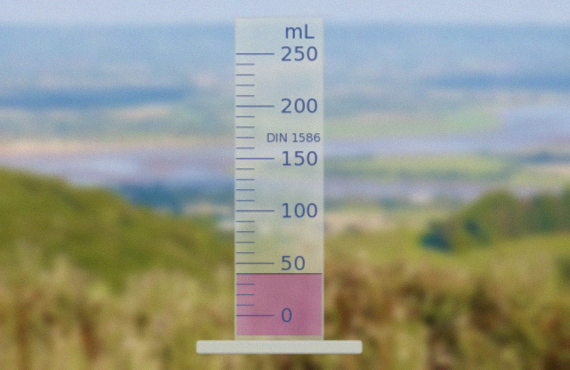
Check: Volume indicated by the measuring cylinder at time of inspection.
40 mL
